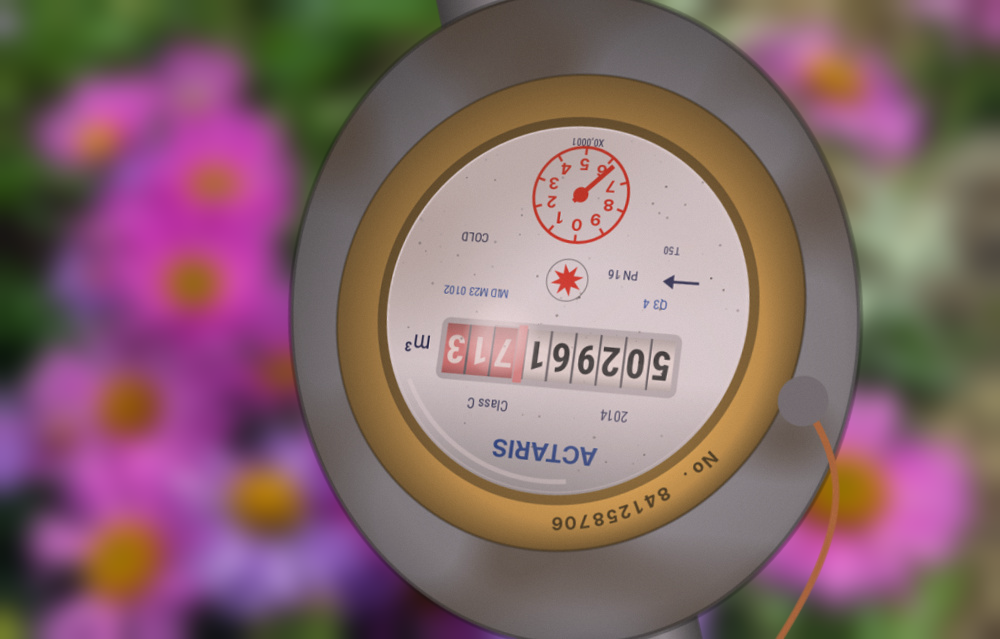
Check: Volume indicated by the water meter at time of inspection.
502961.7136 m³
